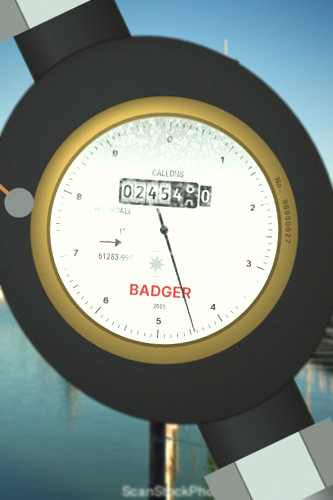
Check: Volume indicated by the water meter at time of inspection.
245484.4 gal
